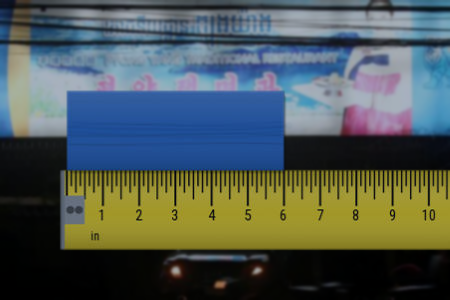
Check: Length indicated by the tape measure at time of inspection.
6 in
